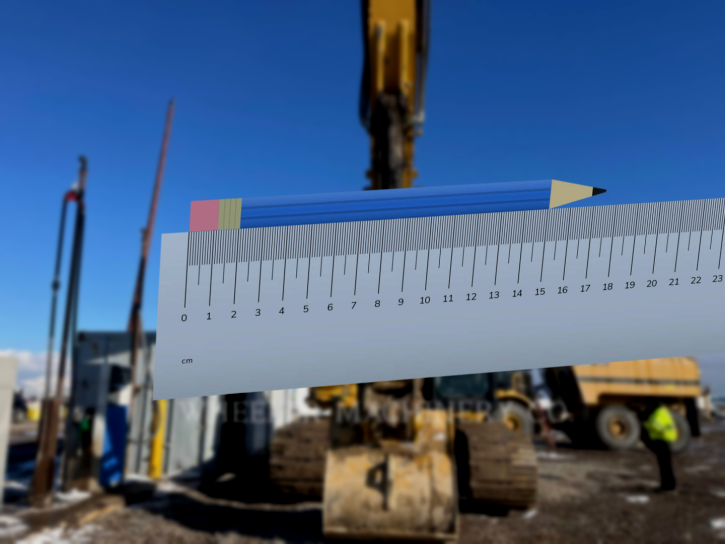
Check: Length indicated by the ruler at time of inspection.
17.5 cm
